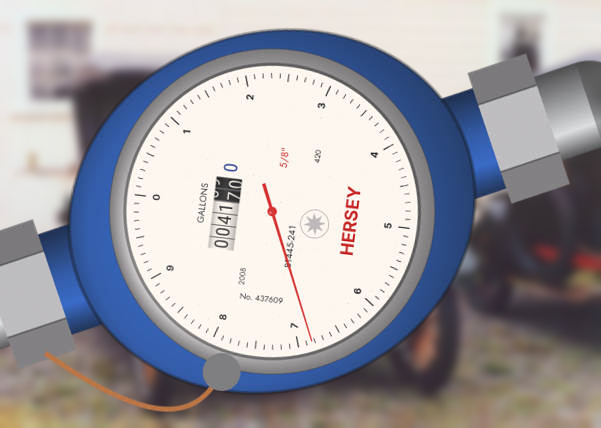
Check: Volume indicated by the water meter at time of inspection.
41696.8 gal
